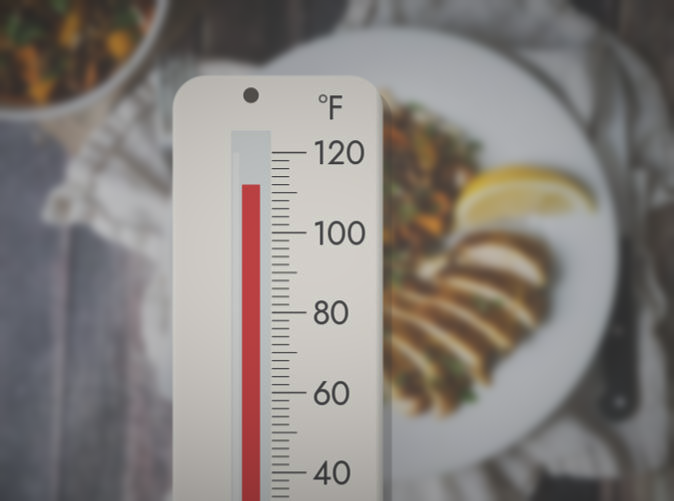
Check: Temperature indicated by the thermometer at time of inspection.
112 °F
